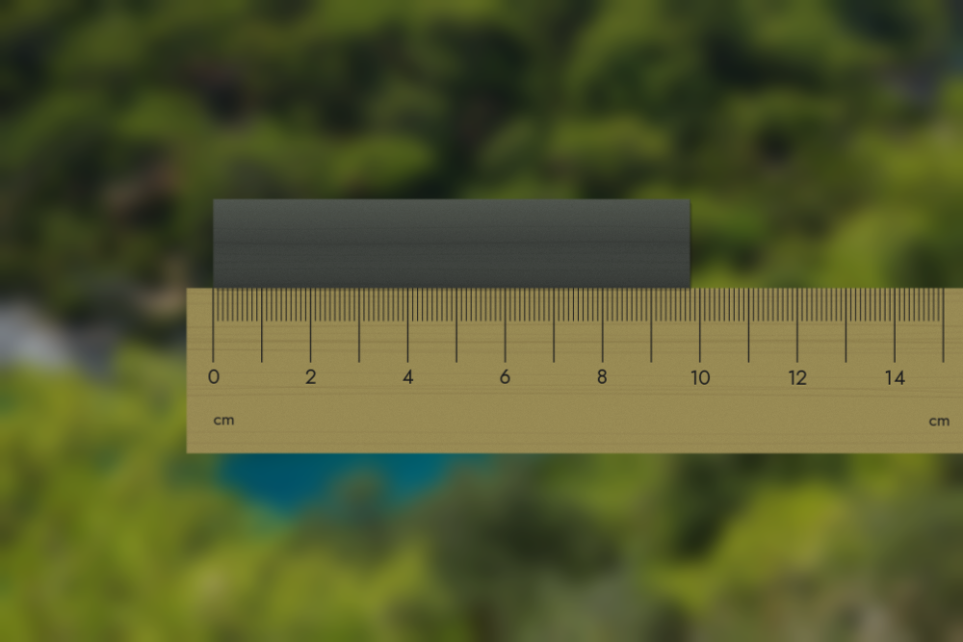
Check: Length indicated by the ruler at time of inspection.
9.8 cm
